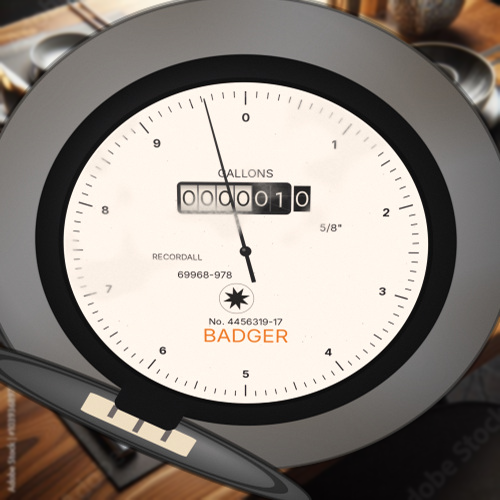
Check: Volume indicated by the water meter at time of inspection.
9.6 gal
